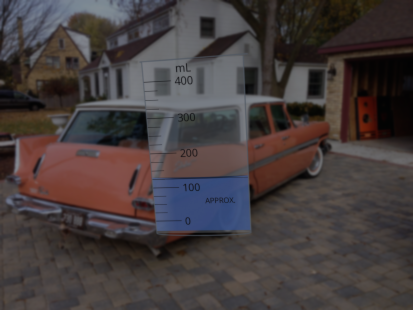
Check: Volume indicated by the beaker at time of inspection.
125 mL
